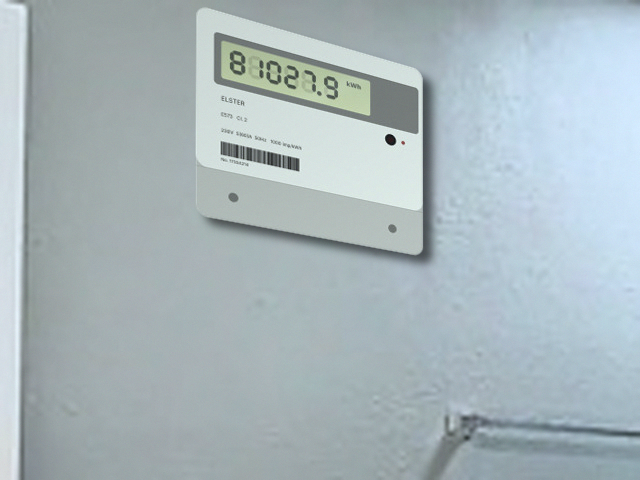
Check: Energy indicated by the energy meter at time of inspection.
81027.9 kWh
